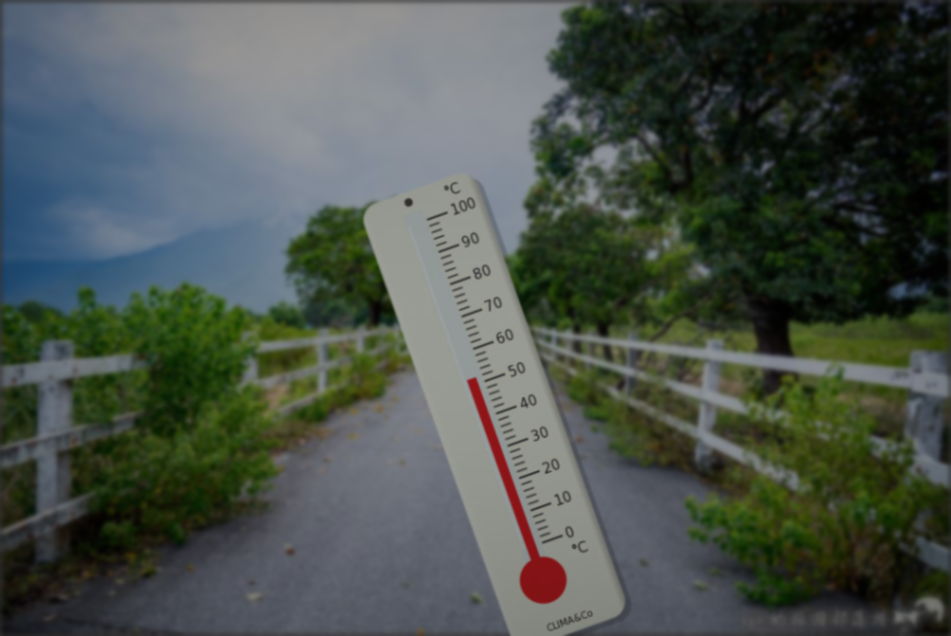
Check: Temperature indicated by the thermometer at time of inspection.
52 °C
